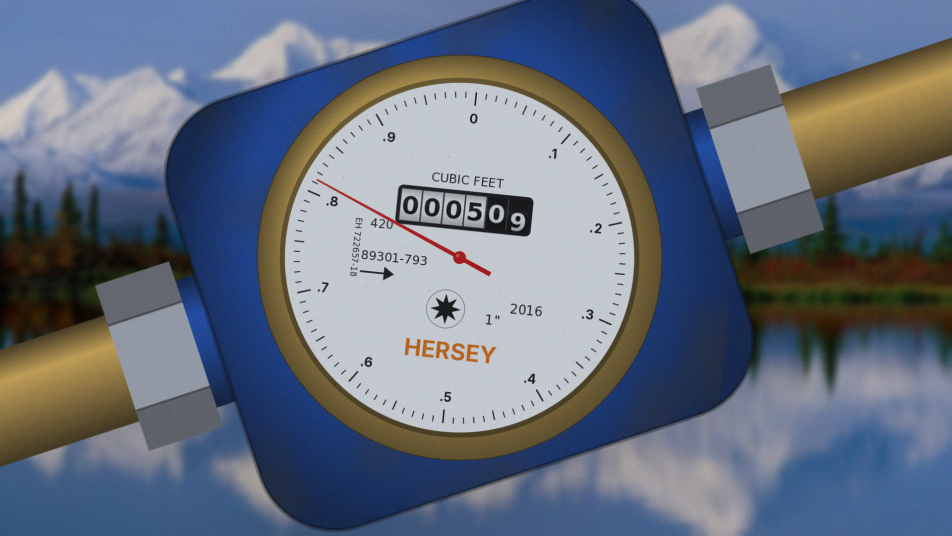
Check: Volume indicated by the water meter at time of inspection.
508.81 ft³
